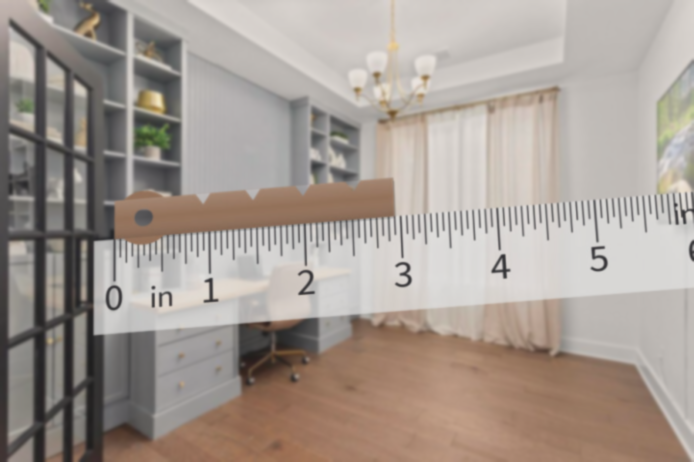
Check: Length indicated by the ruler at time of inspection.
2.9375 in
